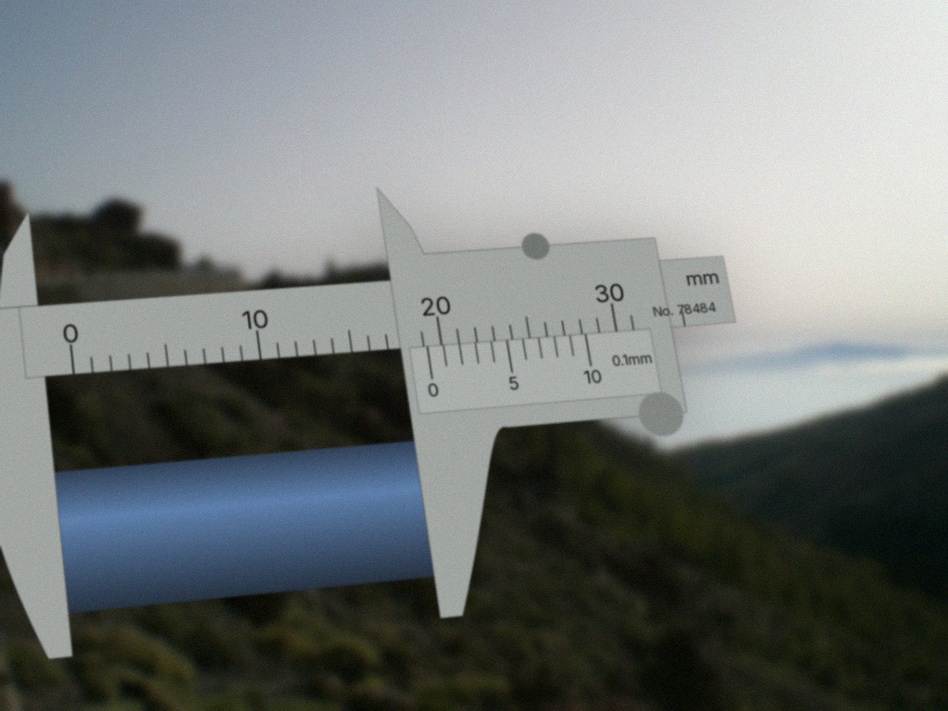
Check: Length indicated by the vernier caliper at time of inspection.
19.2 mm
